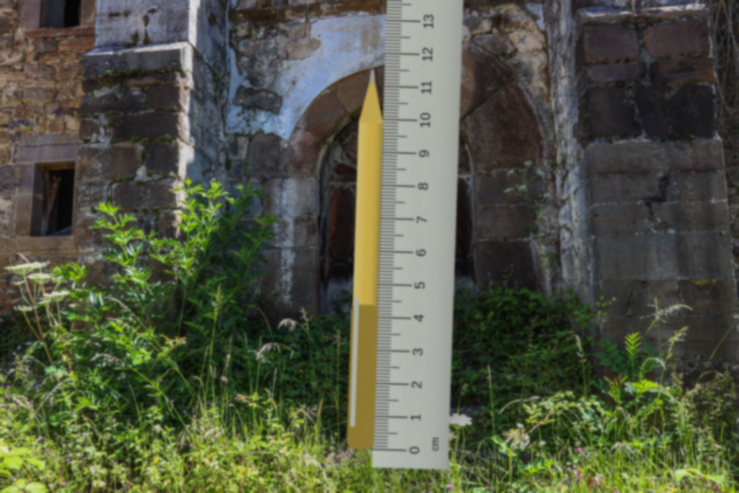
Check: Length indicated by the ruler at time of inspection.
11.5 cm
